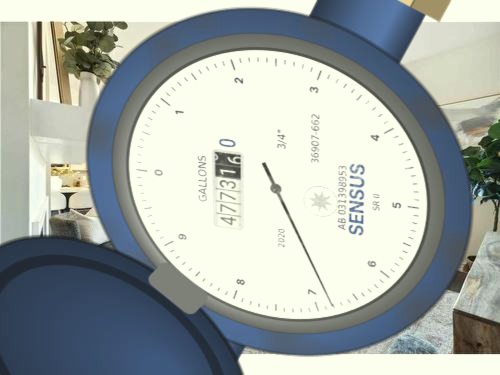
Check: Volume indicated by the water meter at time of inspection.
4773156.8 gal
